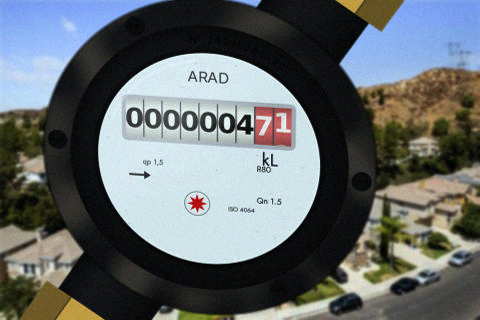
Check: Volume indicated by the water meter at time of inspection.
4.71 kL
